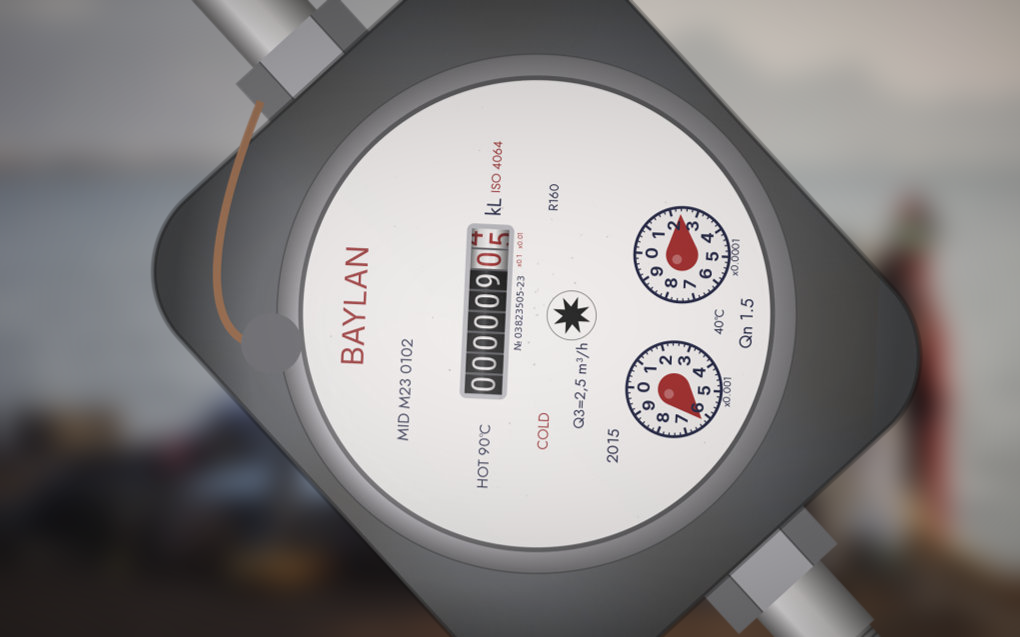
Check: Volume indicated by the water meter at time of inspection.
9.0462 kL
